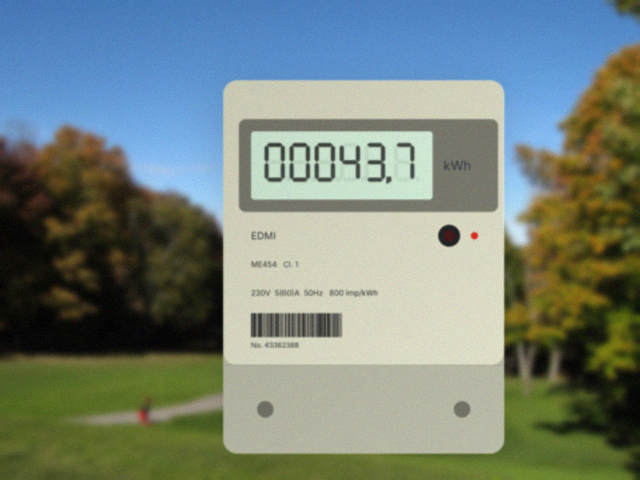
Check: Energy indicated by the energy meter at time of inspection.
43.7 kWh
